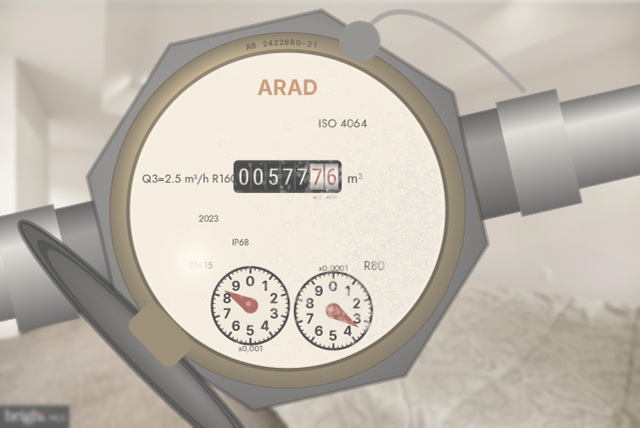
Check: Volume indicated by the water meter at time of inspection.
577.7683 m³
